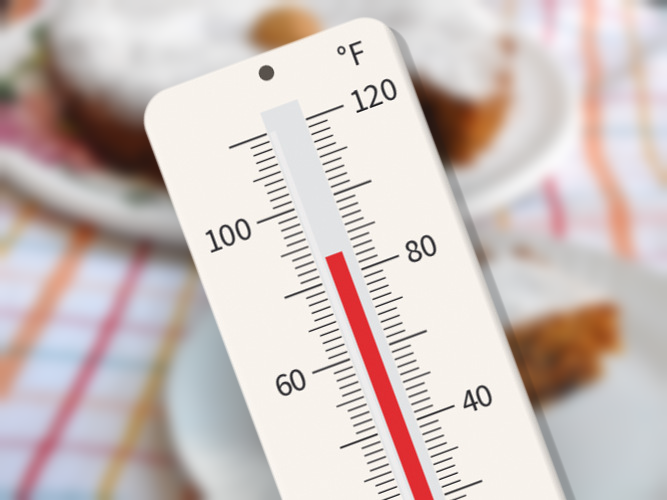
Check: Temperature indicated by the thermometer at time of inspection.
86 °F
